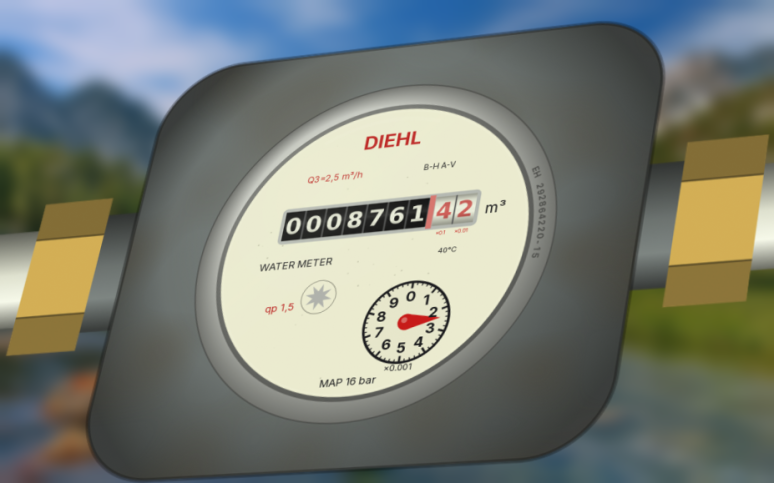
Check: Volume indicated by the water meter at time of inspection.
8761.422 m³
